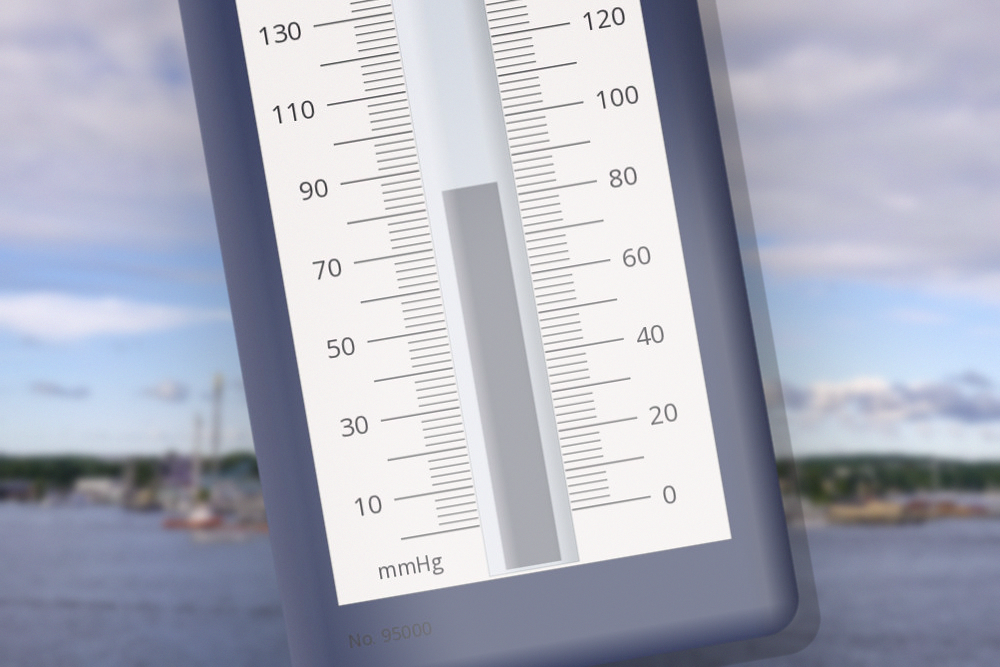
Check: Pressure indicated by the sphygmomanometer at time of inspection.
84 mmHg
